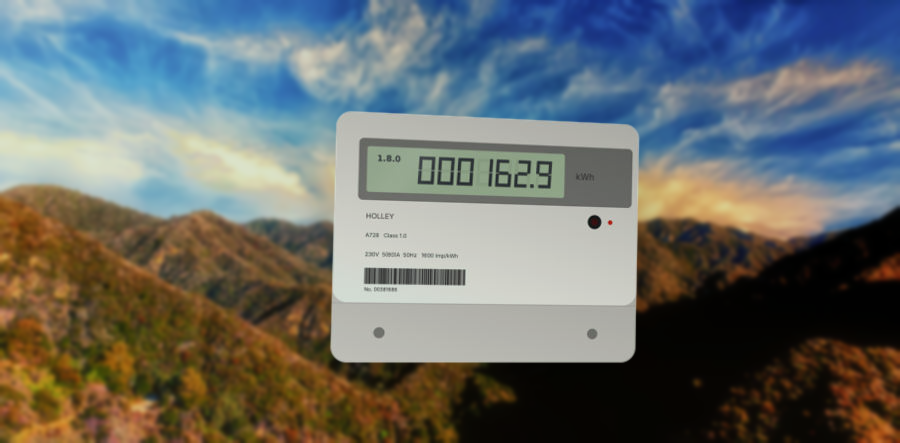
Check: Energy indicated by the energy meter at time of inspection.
162.9 kWh
